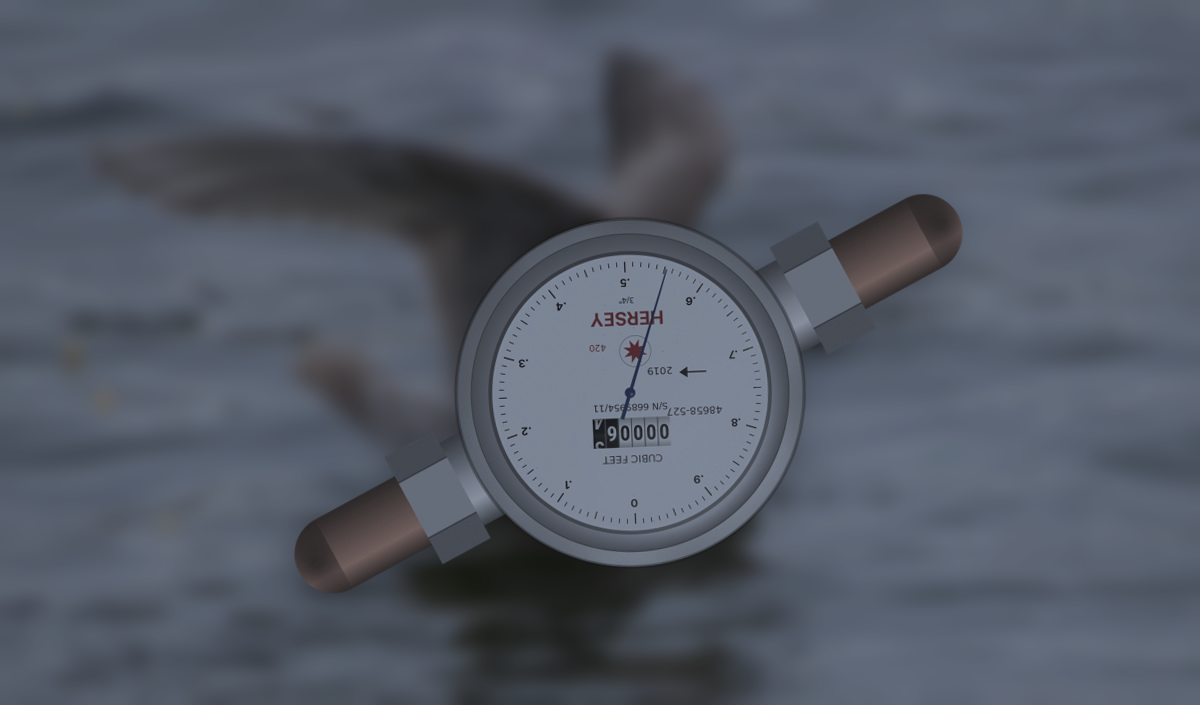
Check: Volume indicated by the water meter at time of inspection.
63.55 ft³
